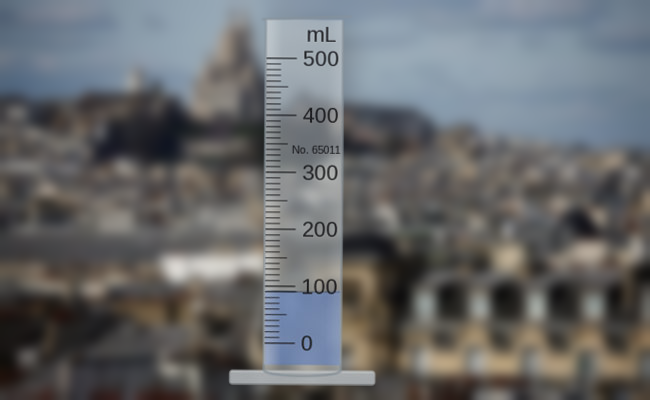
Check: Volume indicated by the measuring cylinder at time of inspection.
90 mL
